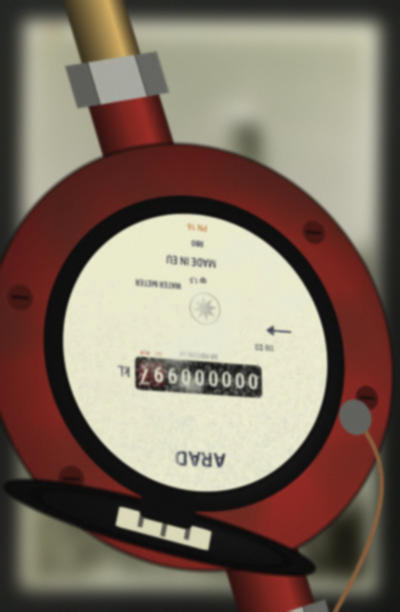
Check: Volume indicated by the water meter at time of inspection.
9.97 kL
